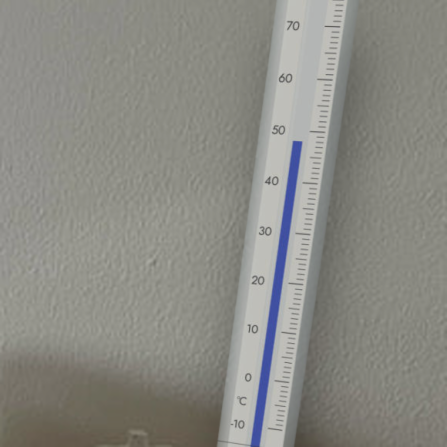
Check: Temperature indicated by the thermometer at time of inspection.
48 °C
